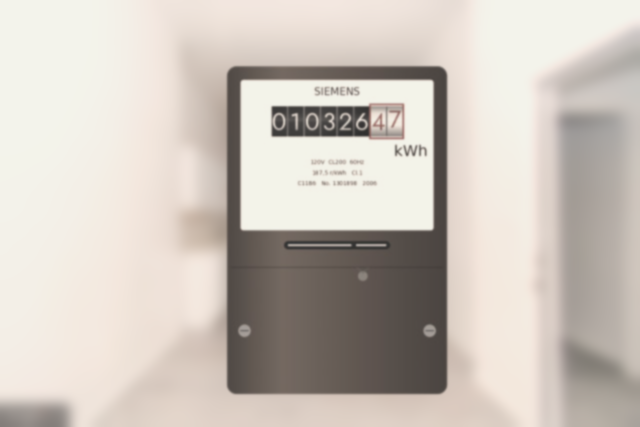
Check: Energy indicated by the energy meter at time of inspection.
10326.47 kWh
